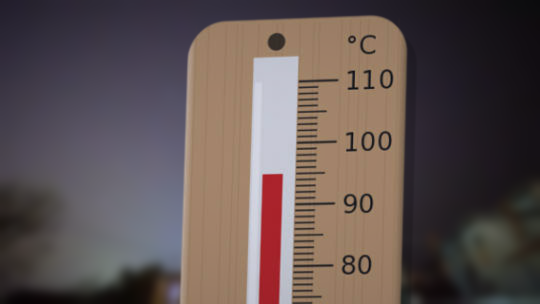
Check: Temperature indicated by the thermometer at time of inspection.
95 °C
